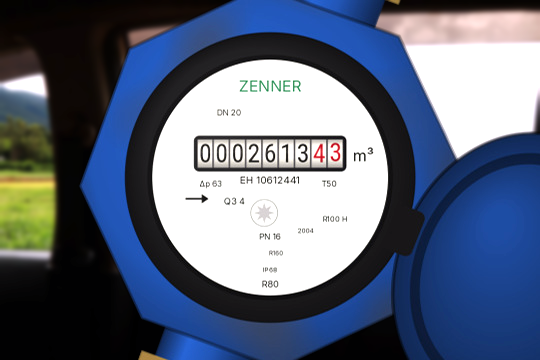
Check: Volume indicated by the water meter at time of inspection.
2613.43 m³
